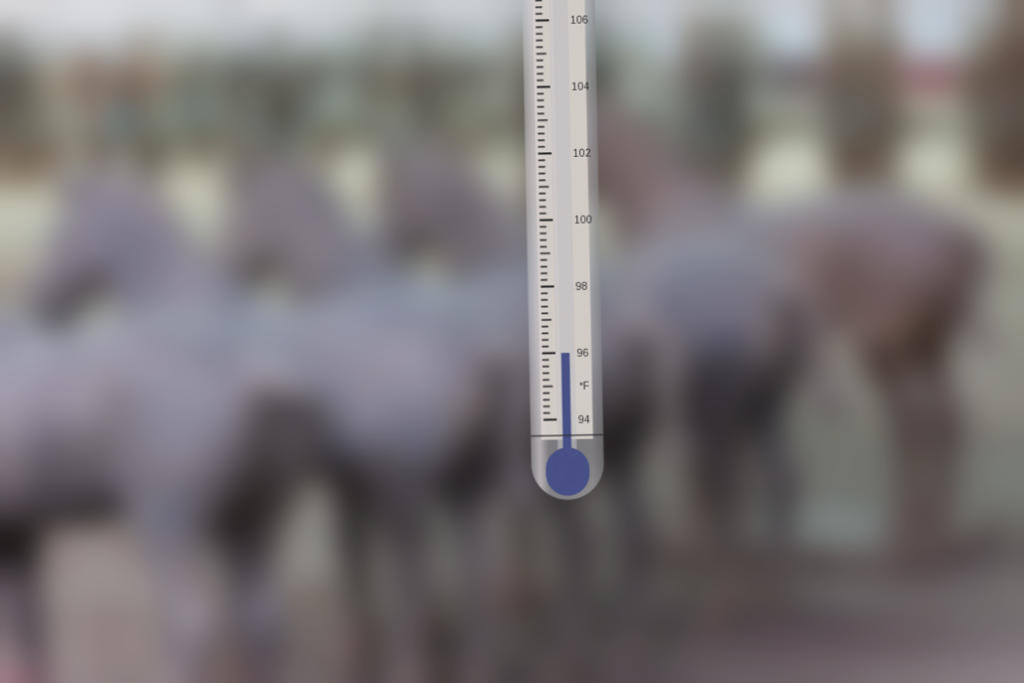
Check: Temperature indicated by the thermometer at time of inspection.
96 °F
